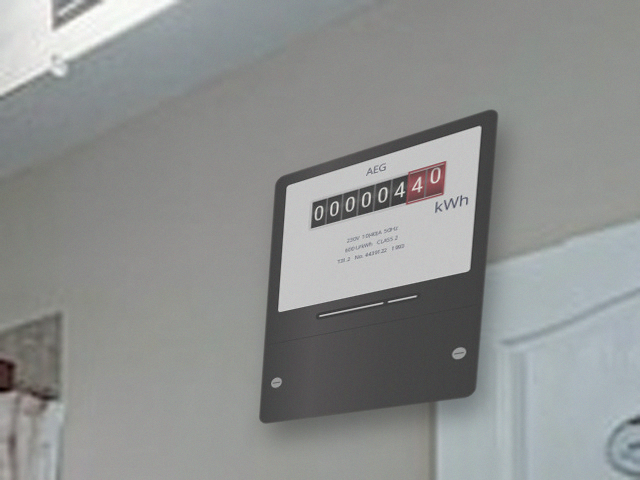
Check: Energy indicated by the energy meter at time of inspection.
4.40 kWh
